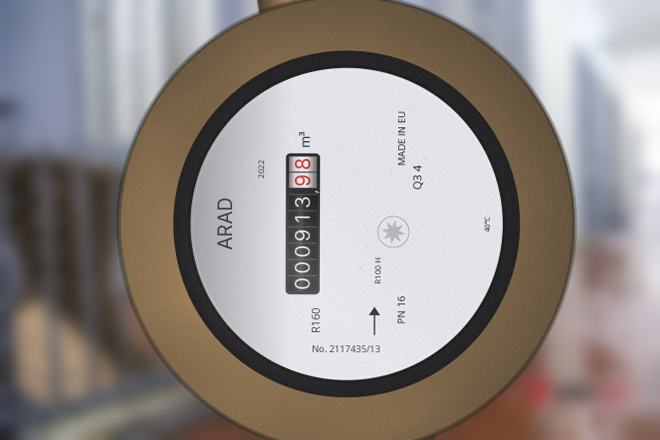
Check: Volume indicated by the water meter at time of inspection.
913.98 m³
